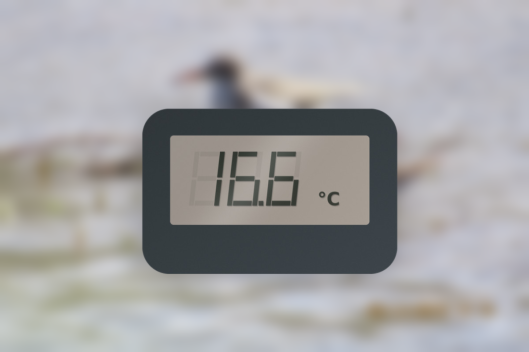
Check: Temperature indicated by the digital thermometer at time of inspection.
16.6 °C
